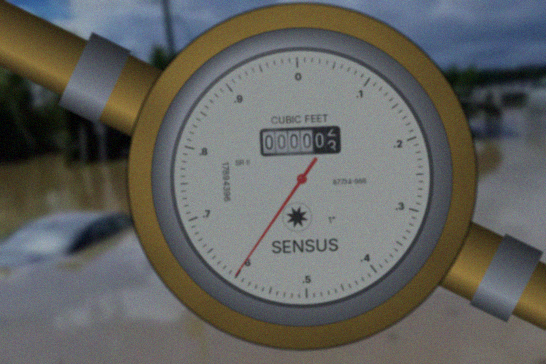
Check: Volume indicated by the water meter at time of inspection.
2.60 ft³
